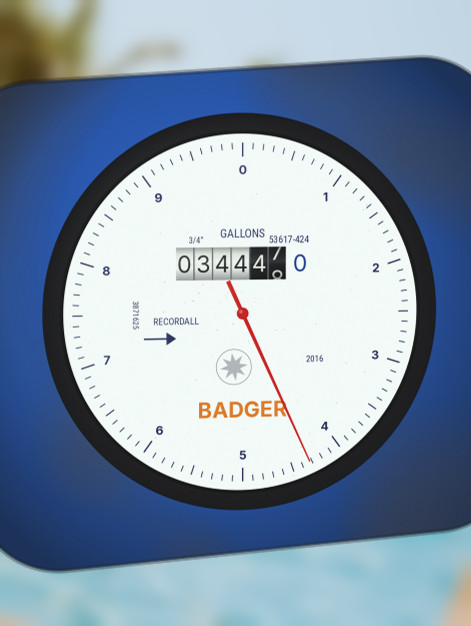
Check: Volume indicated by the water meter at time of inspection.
344474.3 gal
